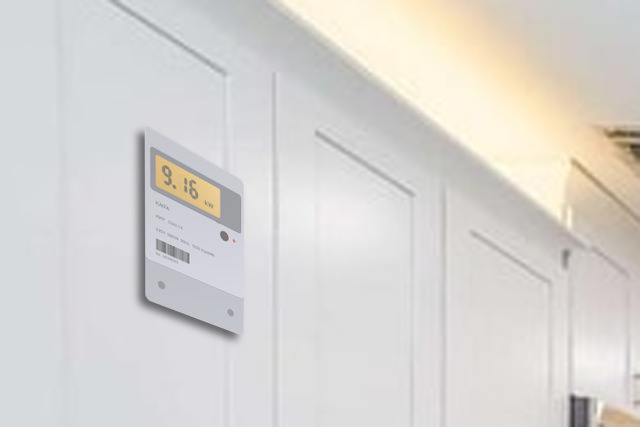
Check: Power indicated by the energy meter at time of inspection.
9.16 kW
